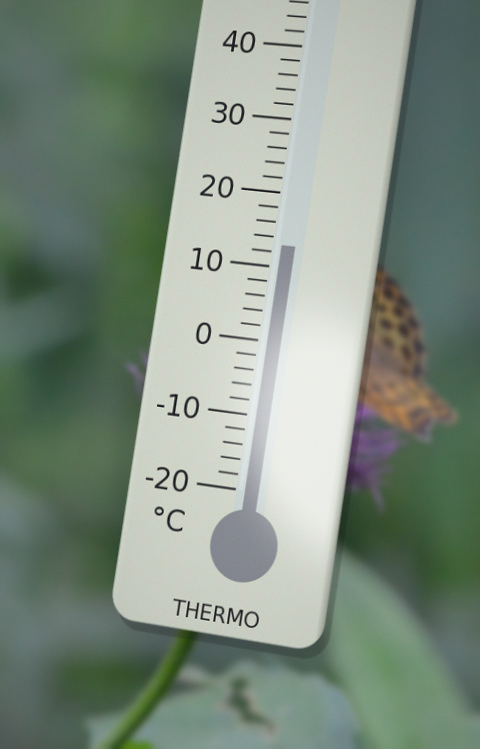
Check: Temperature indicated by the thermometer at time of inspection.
13 °C
